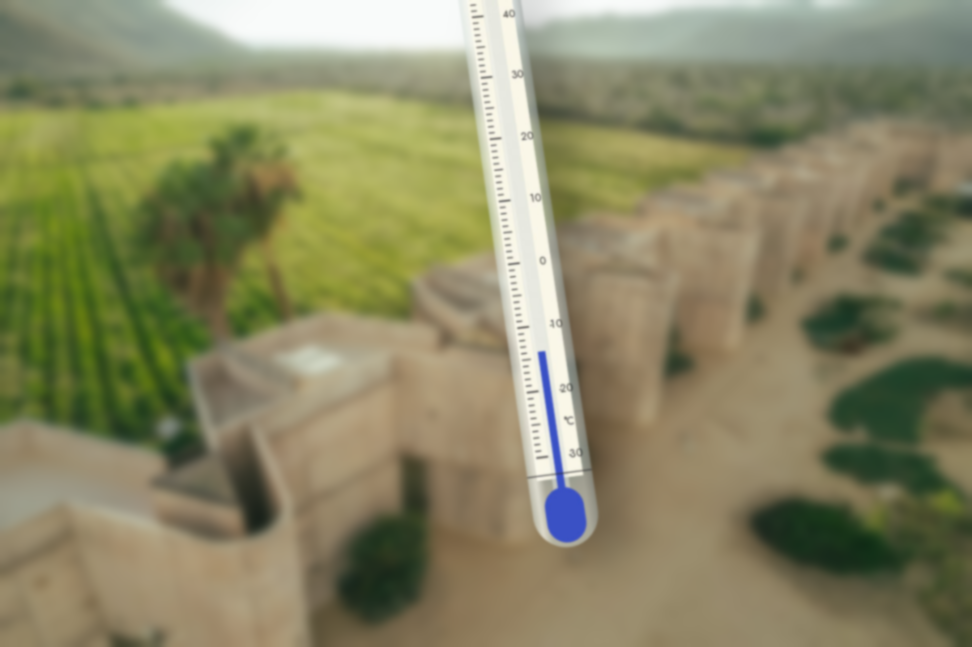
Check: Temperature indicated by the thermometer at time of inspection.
-14 °C
